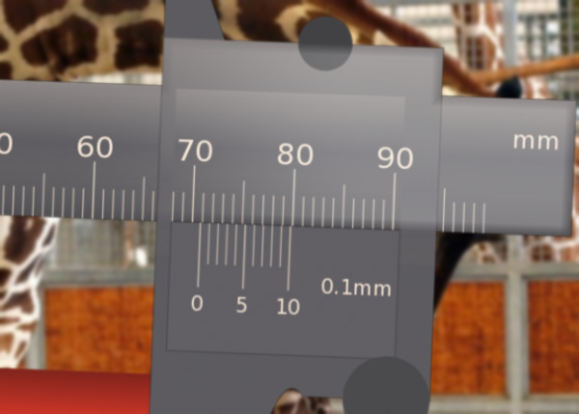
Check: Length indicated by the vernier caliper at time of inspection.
70.8 mm
